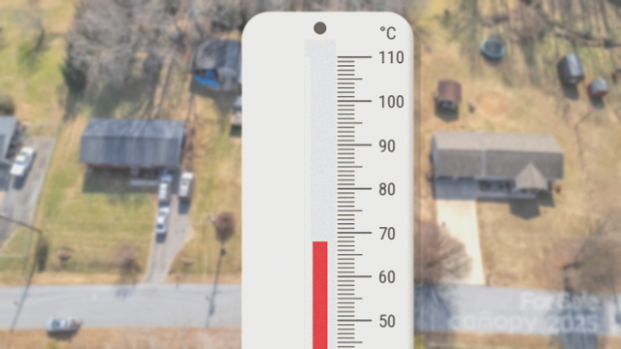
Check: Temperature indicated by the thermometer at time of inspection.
68 °C
